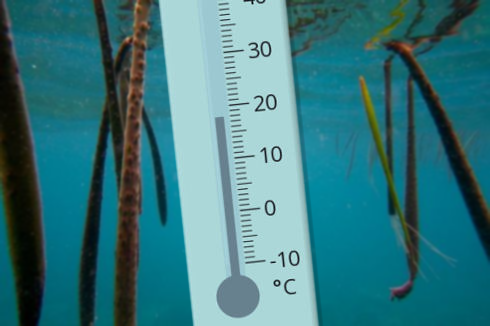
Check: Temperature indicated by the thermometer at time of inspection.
18 °C
